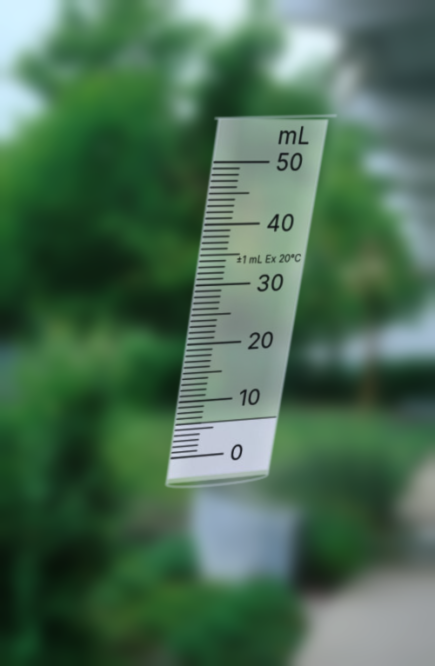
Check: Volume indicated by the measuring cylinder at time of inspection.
6 mL
